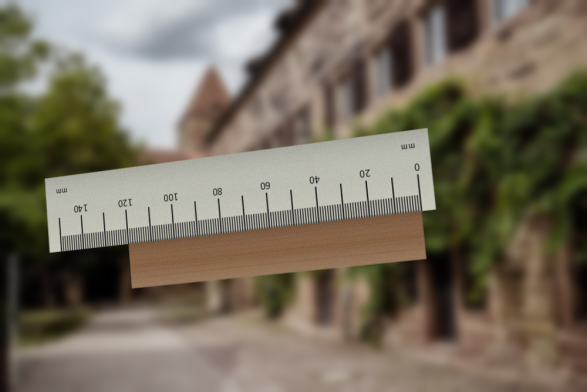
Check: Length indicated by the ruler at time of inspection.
120 mm
